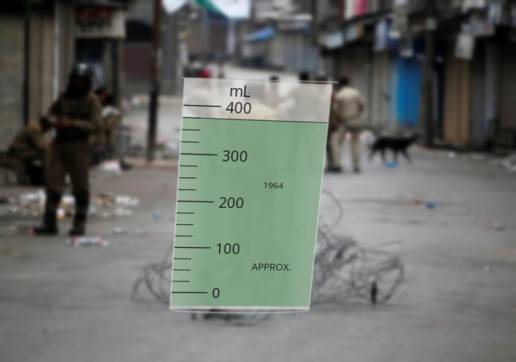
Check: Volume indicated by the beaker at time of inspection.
375 mL
